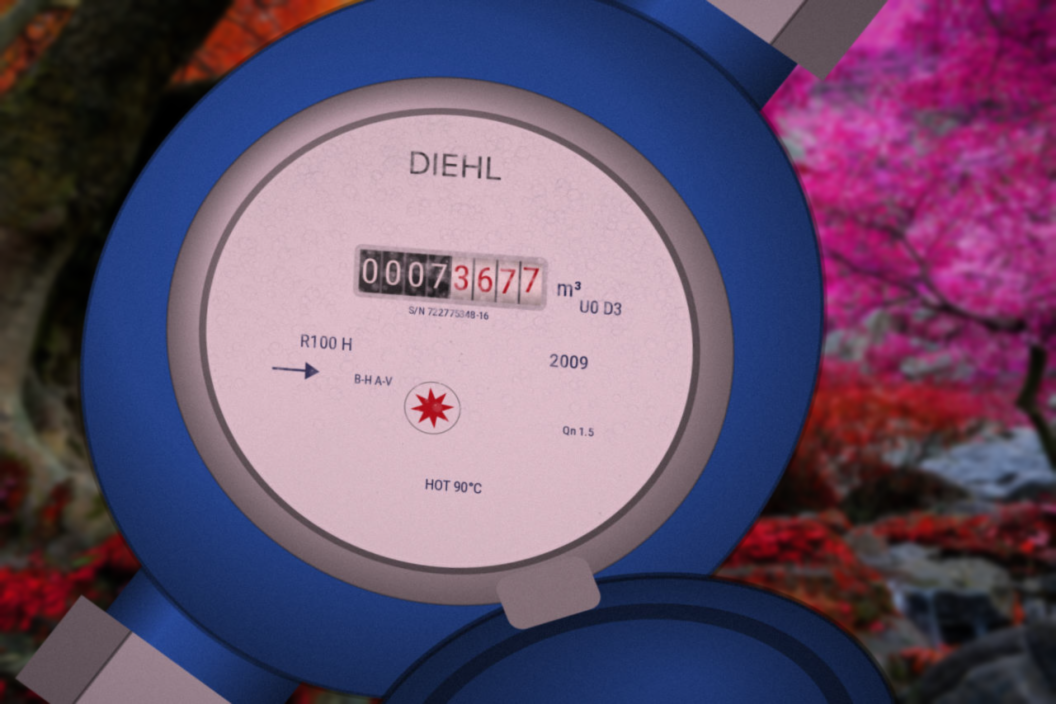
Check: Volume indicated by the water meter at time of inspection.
7.3677 m³
